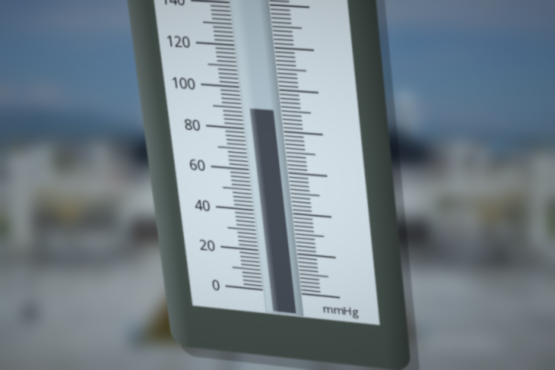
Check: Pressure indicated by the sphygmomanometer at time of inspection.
90 mmHg
